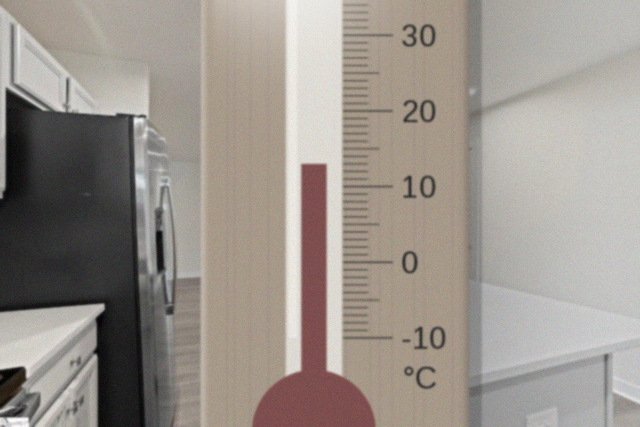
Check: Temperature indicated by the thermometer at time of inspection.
13 °C
